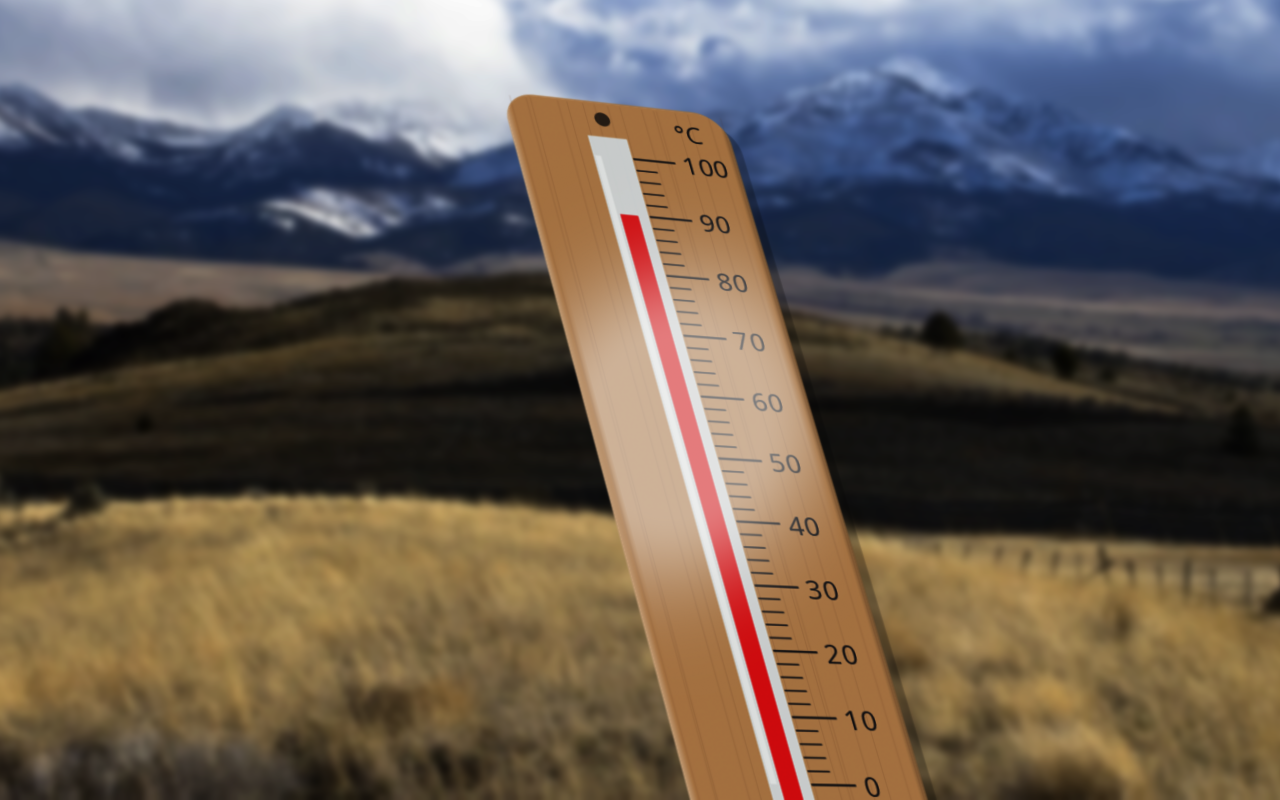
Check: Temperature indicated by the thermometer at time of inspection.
90 °C
